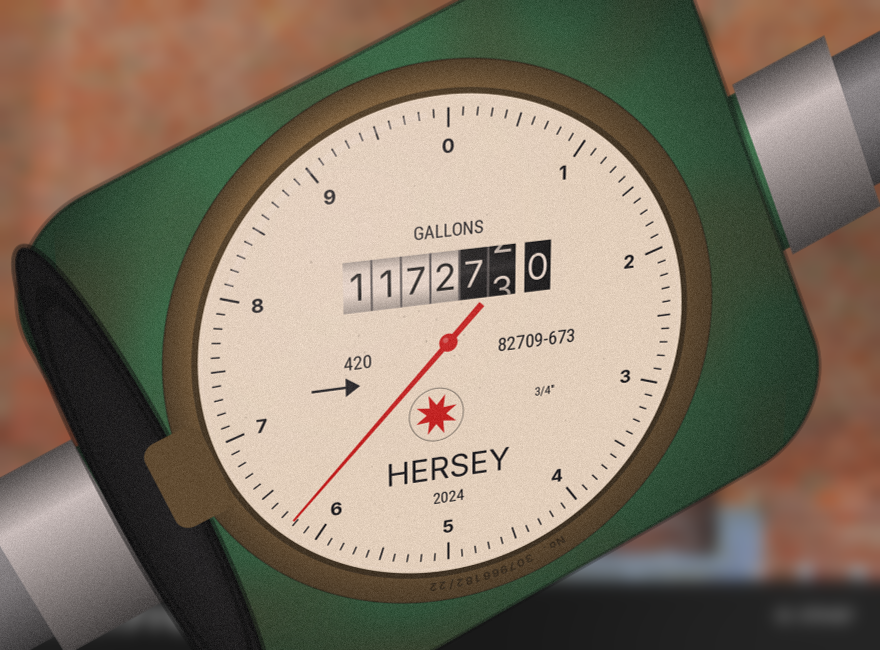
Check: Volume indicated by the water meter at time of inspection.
1172726.2 gal
